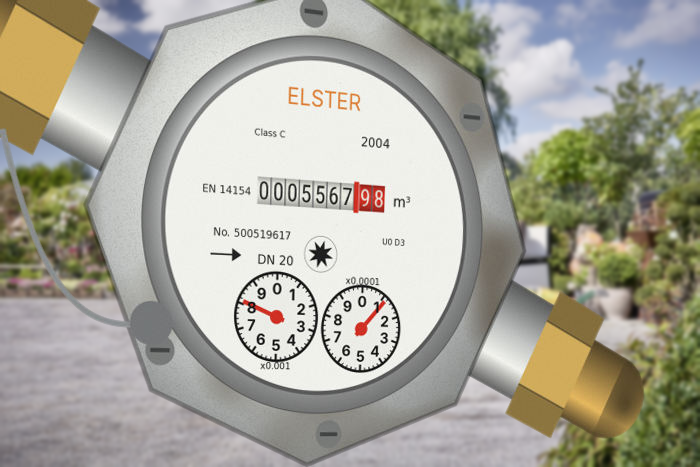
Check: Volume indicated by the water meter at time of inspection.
5567.9881 m³
